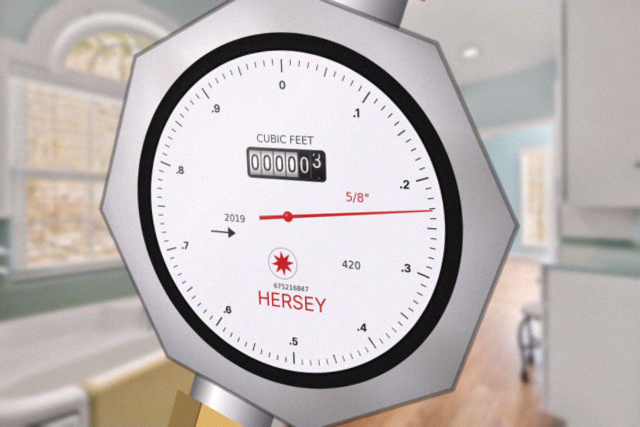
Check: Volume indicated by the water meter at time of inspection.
3.23 ft³
